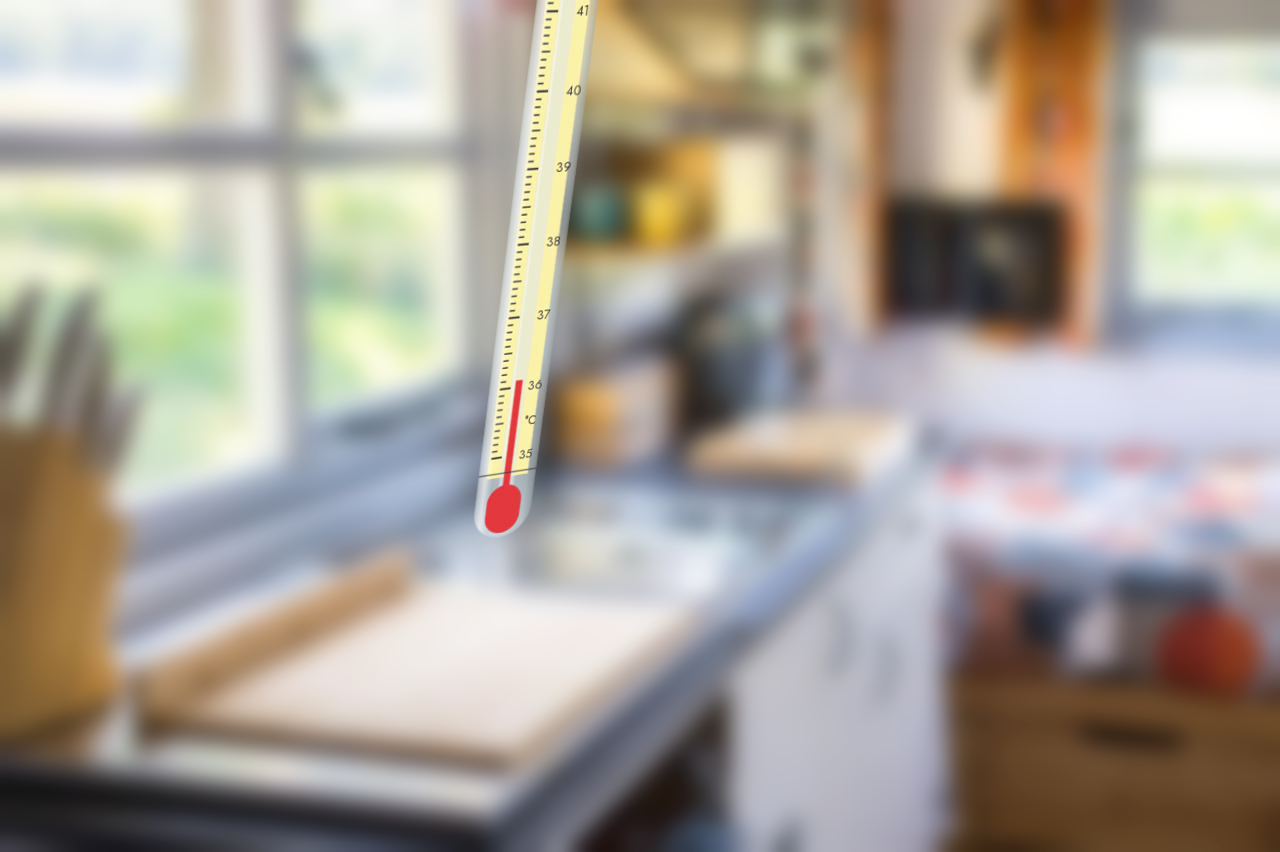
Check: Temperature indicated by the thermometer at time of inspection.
36.1 °C
